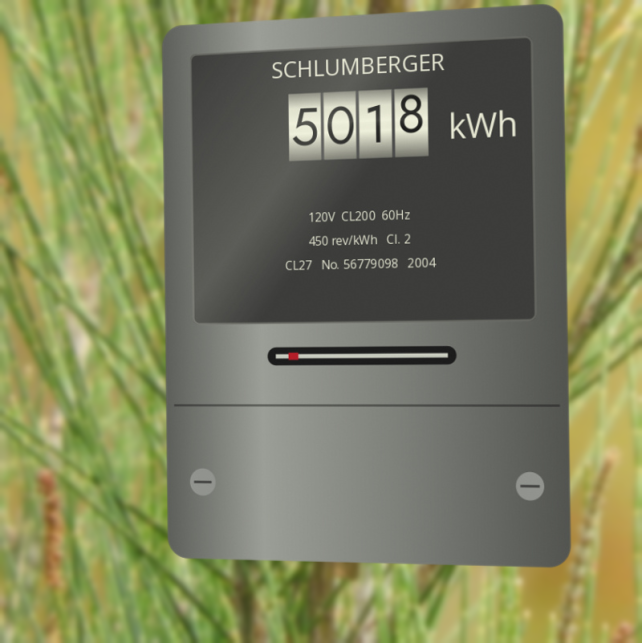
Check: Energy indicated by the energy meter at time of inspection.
5018 kWh
